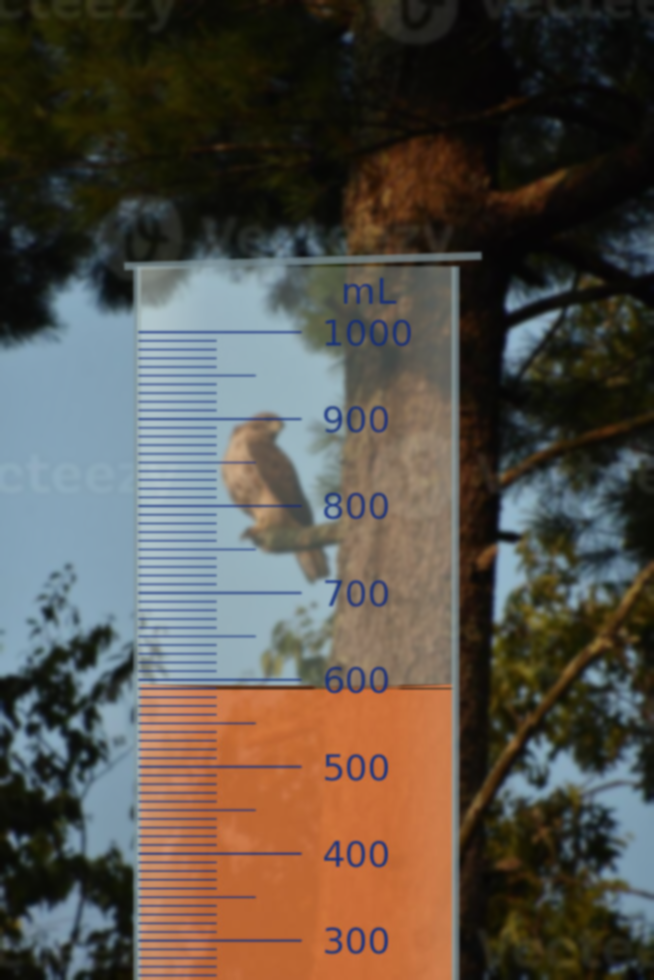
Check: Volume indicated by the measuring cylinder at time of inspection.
590 mL
